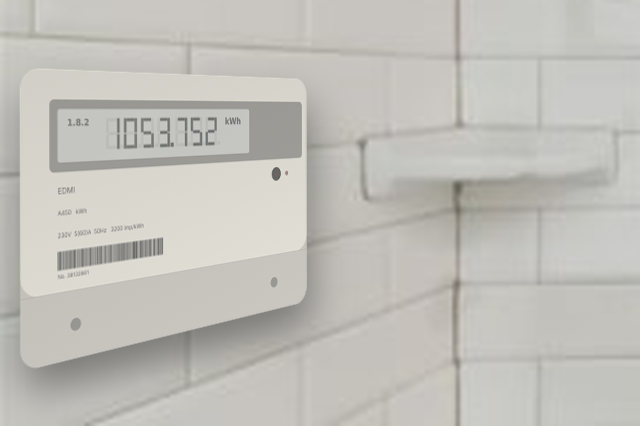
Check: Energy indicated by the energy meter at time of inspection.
1053.752 kWh
